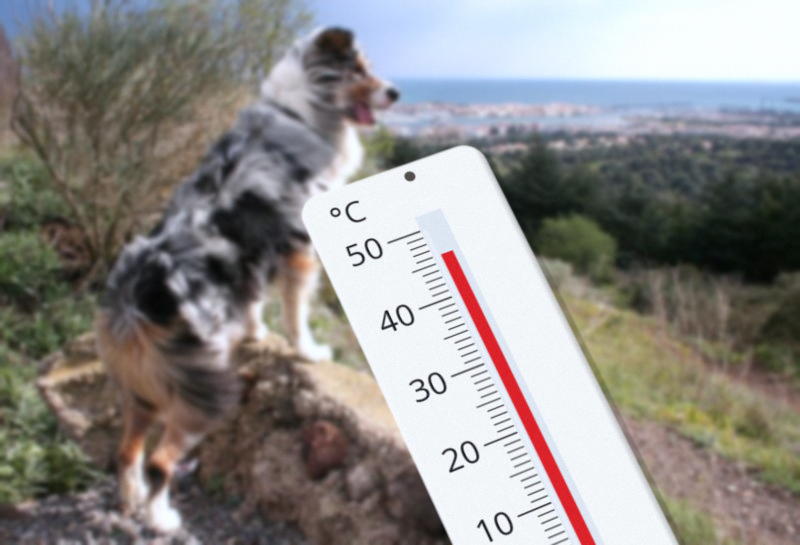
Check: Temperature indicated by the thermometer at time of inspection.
46 °C
